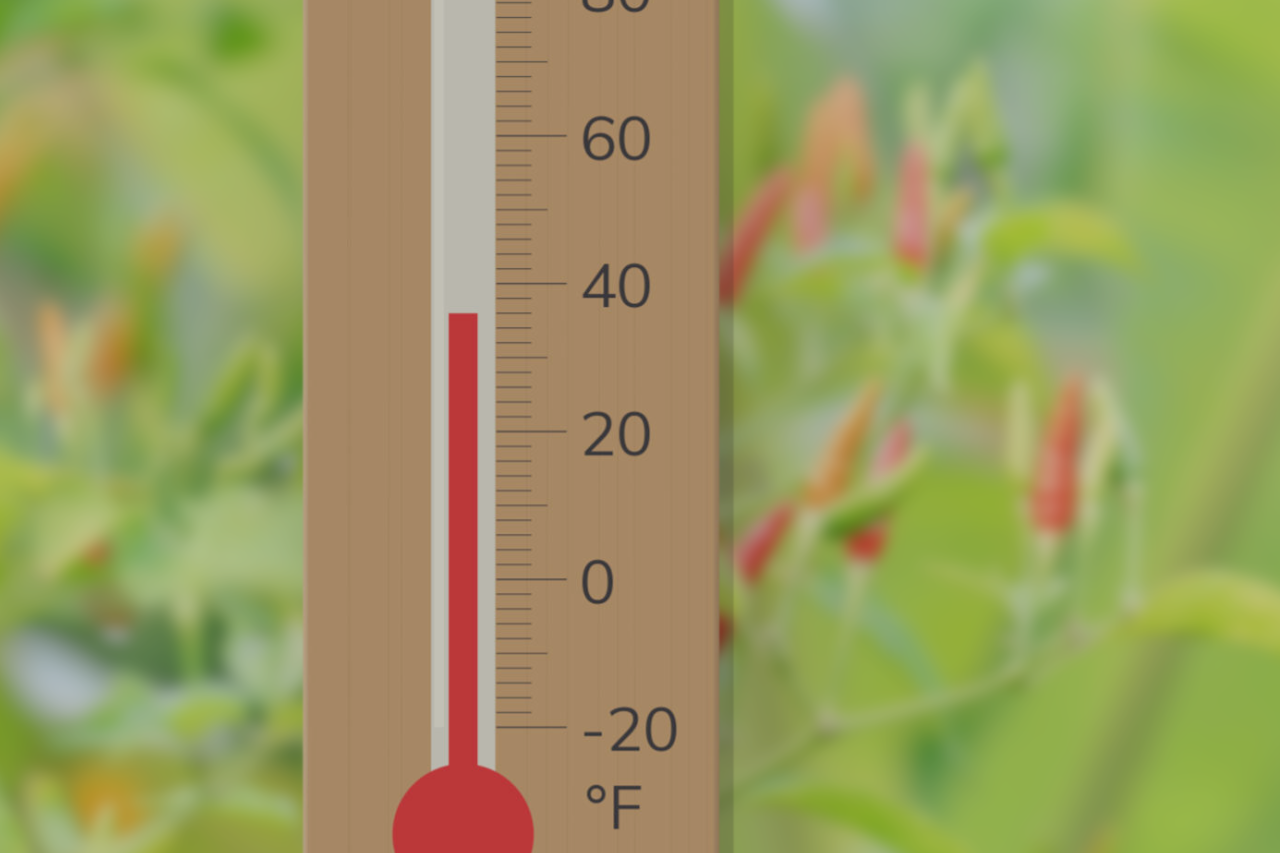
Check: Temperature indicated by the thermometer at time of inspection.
36 °F
